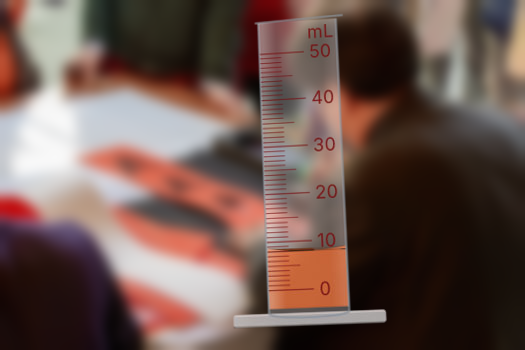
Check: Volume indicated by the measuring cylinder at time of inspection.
8 mL
